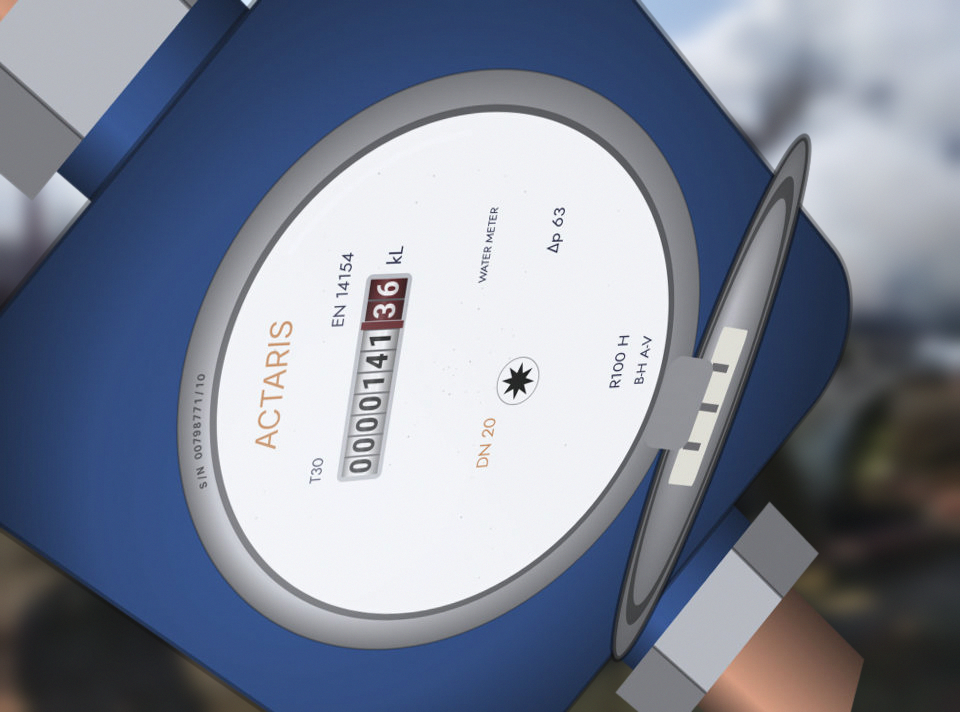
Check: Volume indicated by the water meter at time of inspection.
141.36 kL
